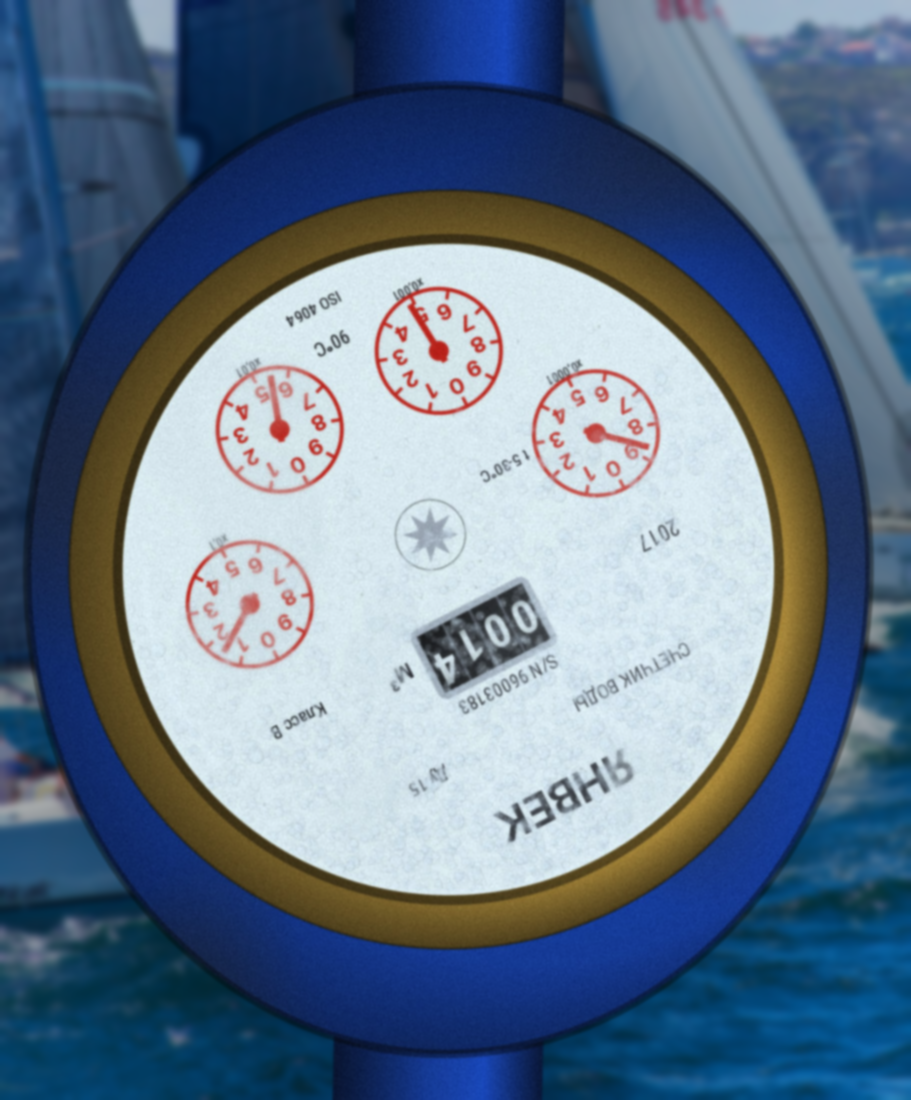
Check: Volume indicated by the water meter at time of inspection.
14.1548 m³
